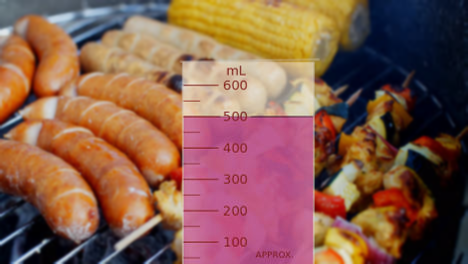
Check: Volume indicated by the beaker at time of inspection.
500 mL
